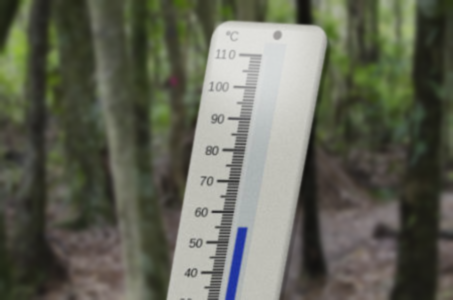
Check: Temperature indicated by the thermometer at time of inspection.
55 °C
